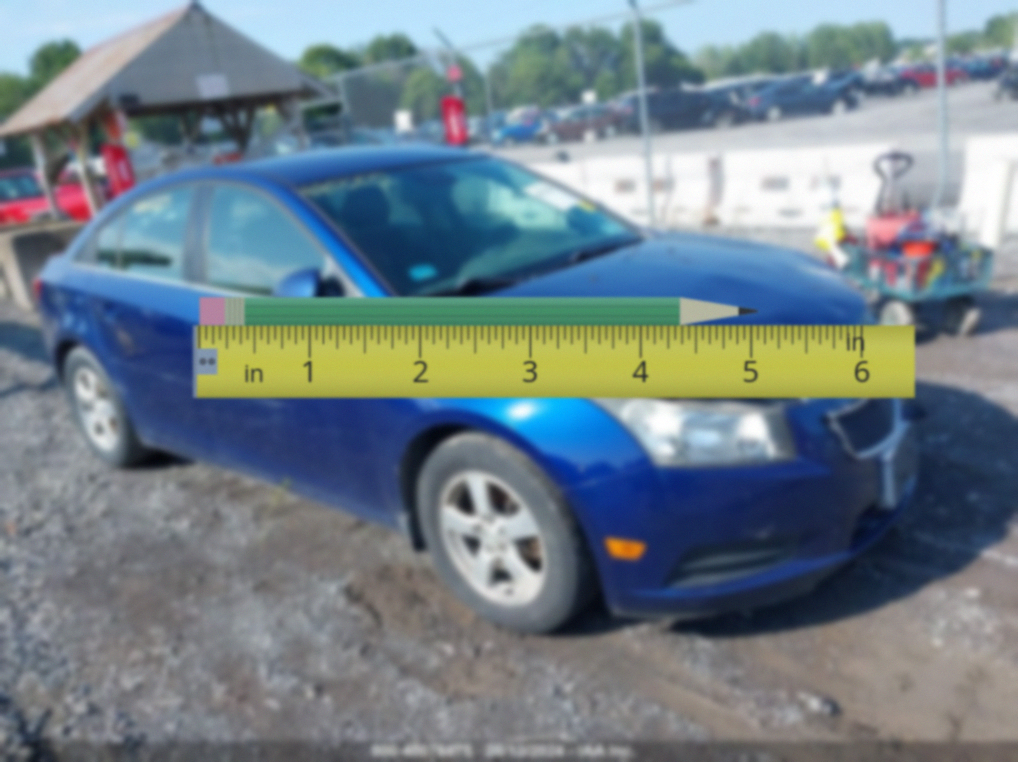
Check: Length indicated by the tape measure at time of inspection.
5.0625 in
